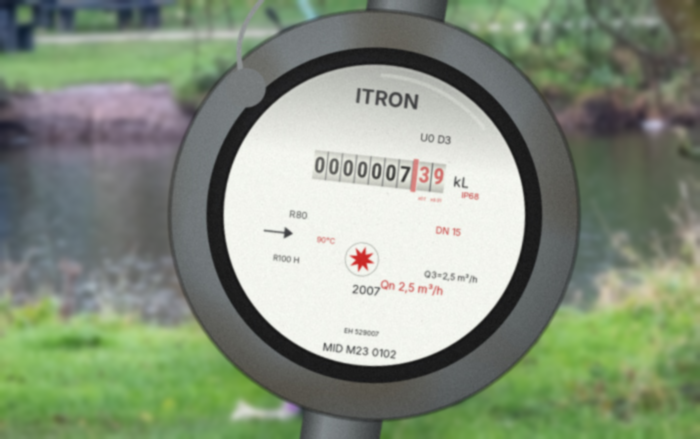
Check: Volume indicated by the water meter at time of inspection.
7.39 kL
